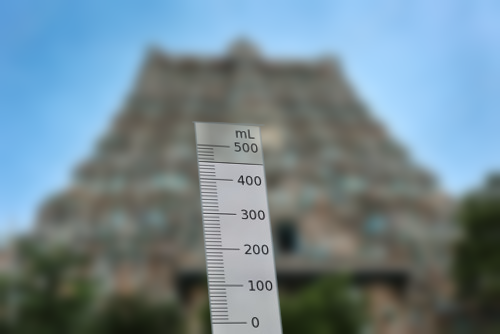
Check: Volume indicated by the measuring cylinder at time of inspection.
450 mL
